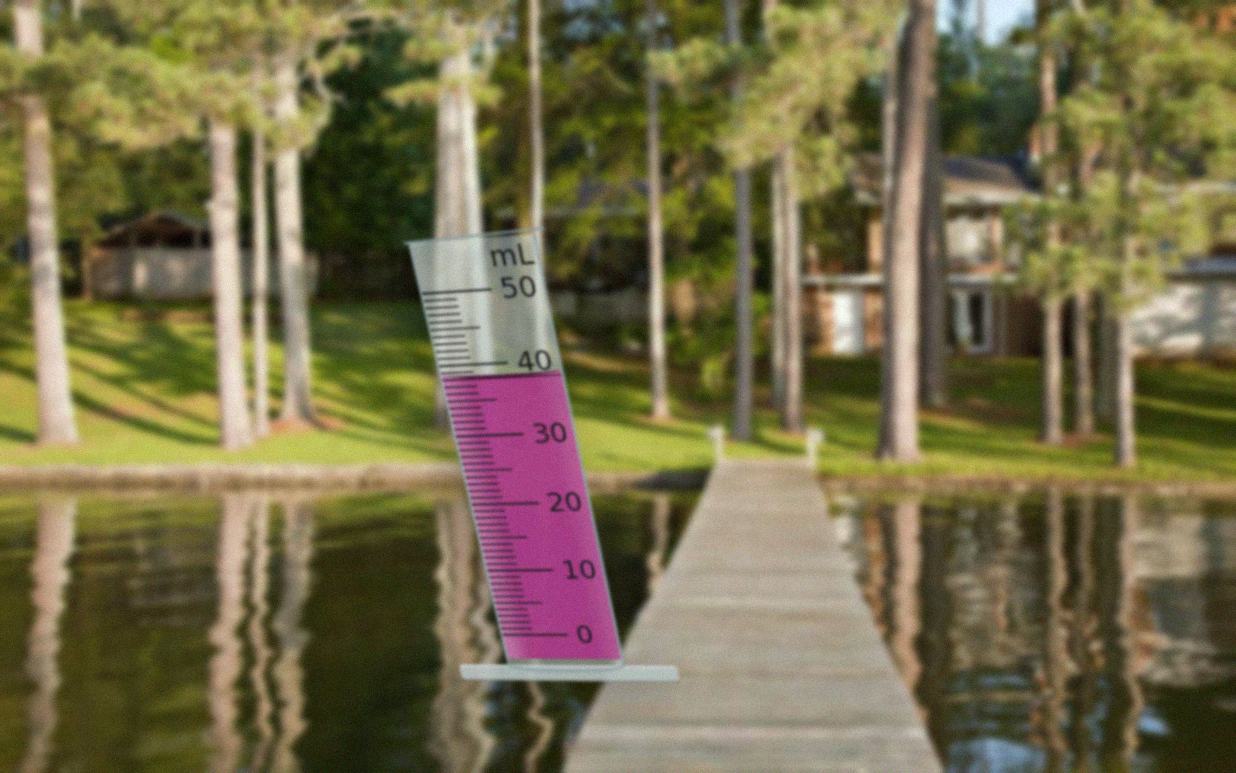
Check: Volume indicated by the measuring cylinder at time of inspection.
38 mL
